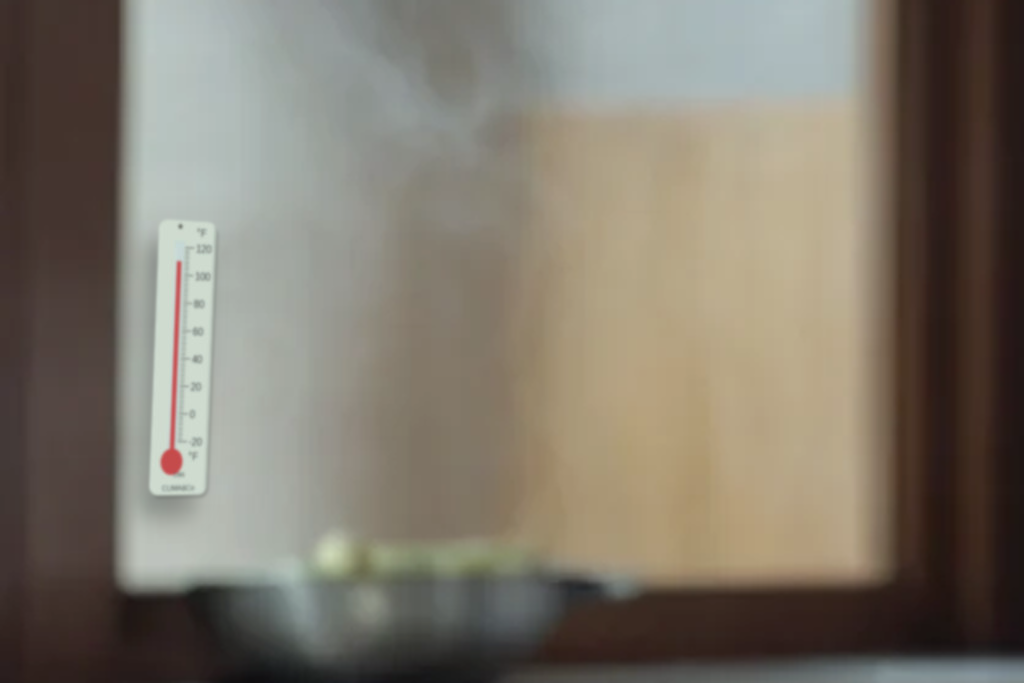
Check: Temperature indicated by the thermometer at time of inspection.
110 °F
